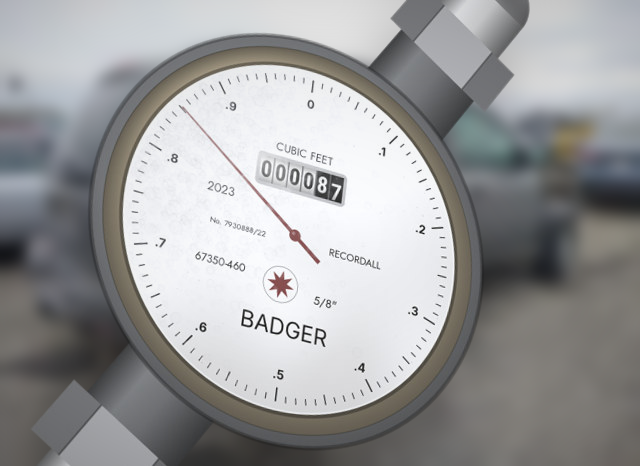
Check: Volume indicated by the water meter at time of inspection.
86.85 ft³
